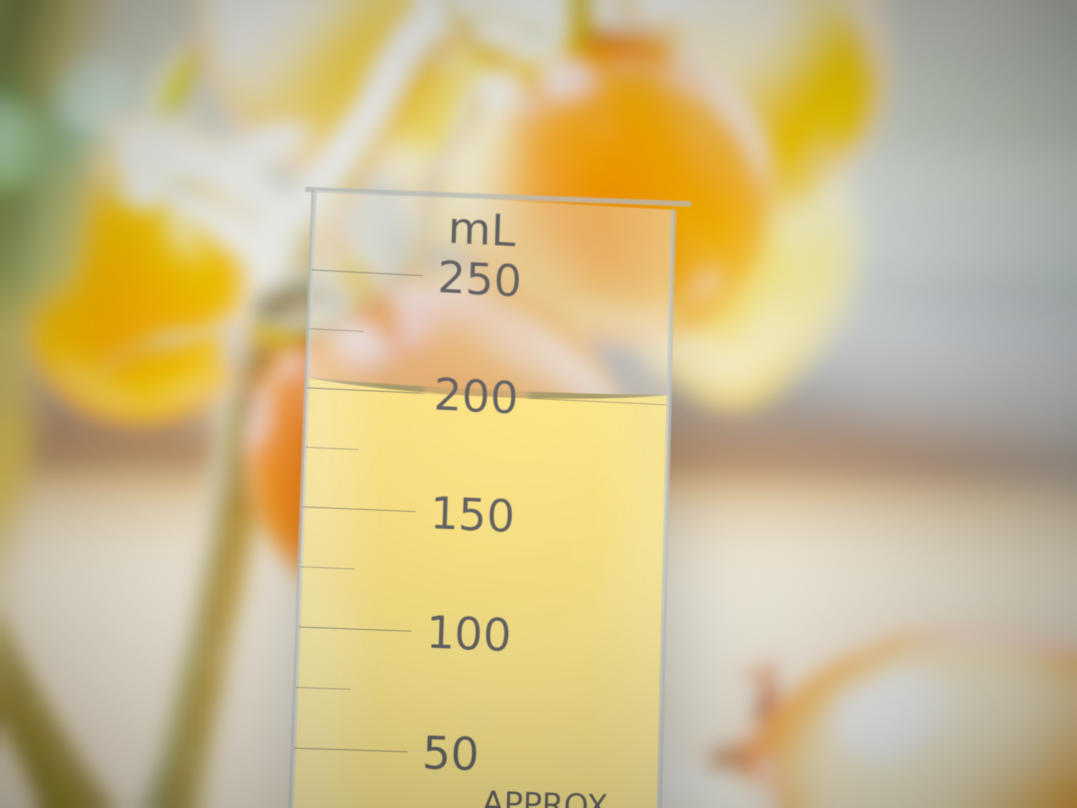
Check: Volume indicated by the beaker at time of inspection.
200 mL
